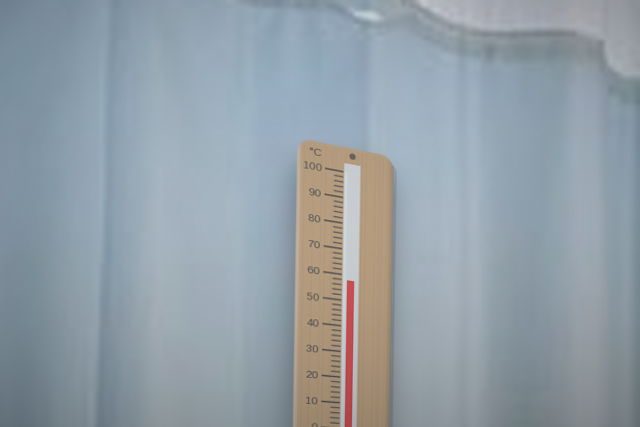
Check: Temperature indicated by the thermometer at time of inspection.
58 °C
